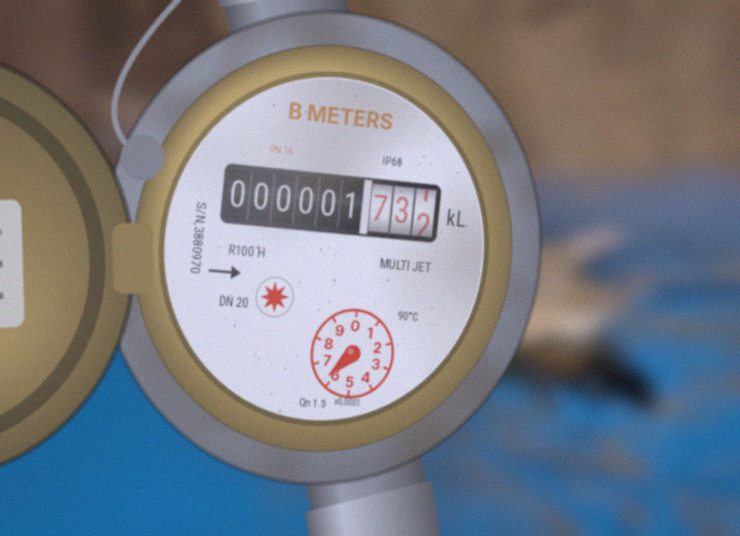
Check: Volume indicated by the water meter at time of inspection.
1.7316 kL
